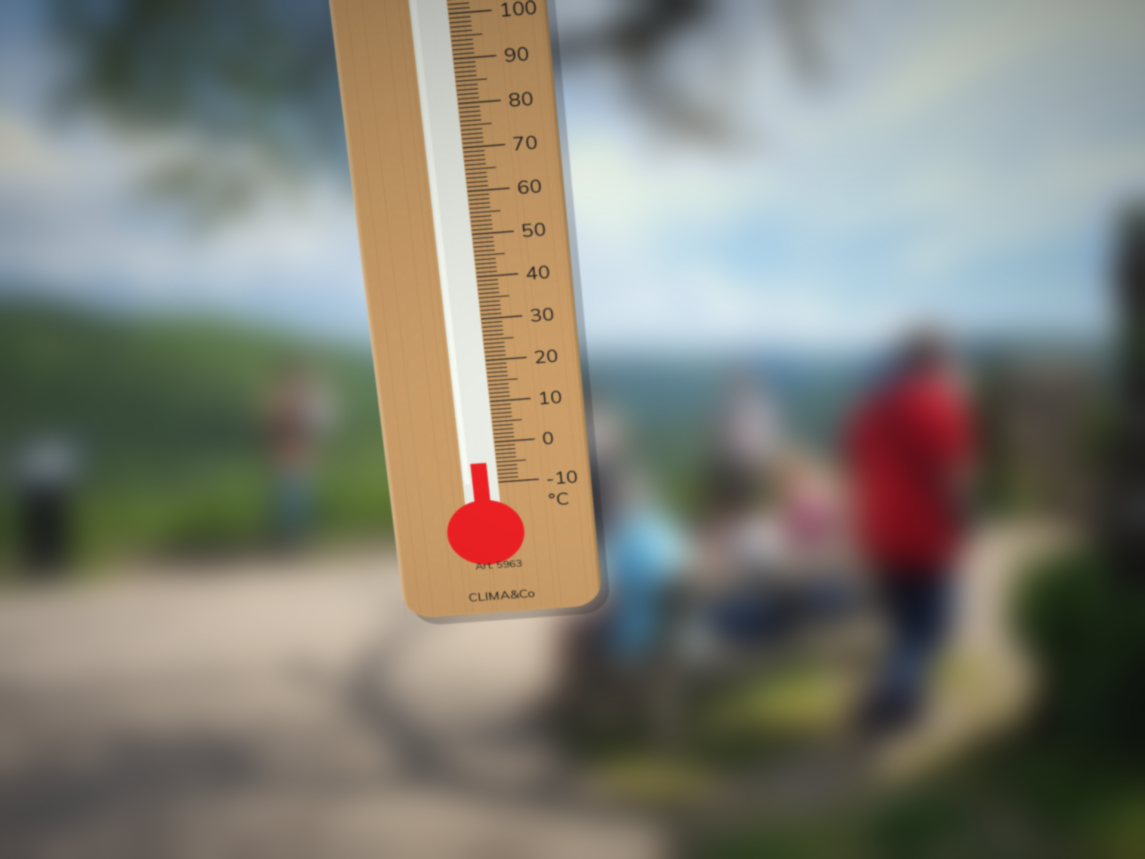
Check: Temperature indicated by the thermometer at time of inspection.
-5 °C
